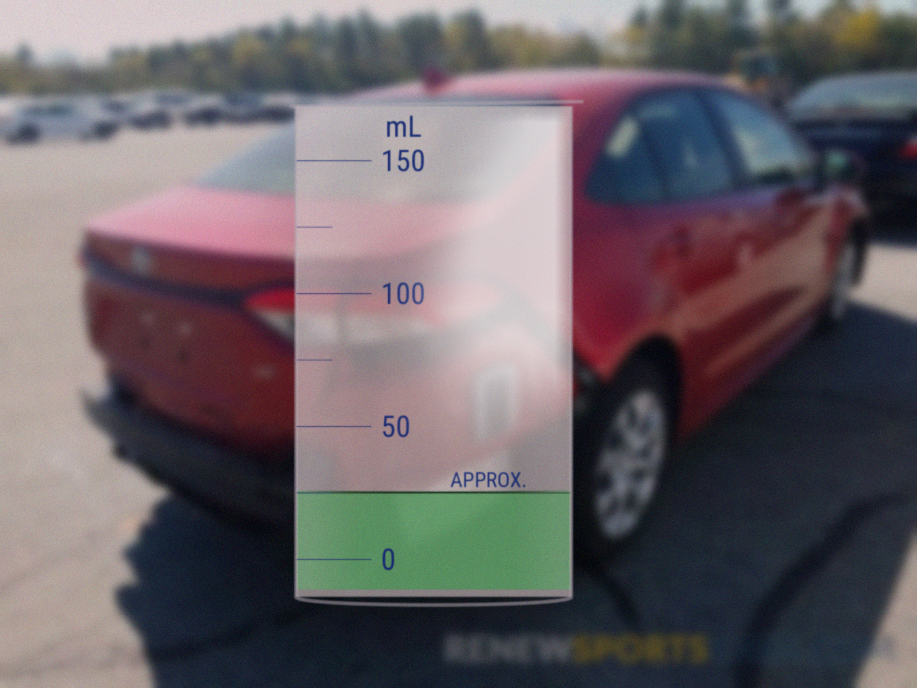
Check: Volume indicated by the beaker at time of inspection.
25 mL
